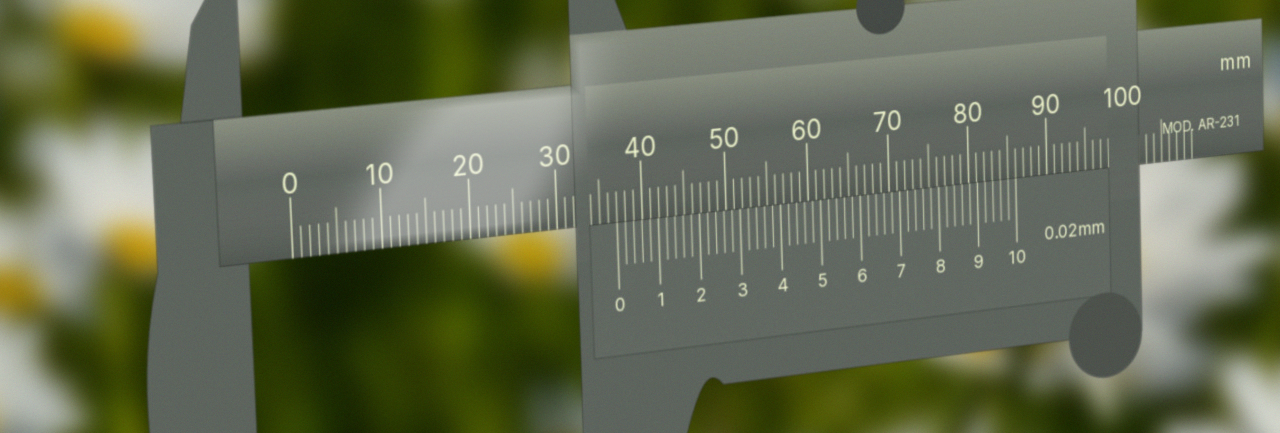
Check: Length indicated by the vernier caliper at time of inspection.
37.0 mm
